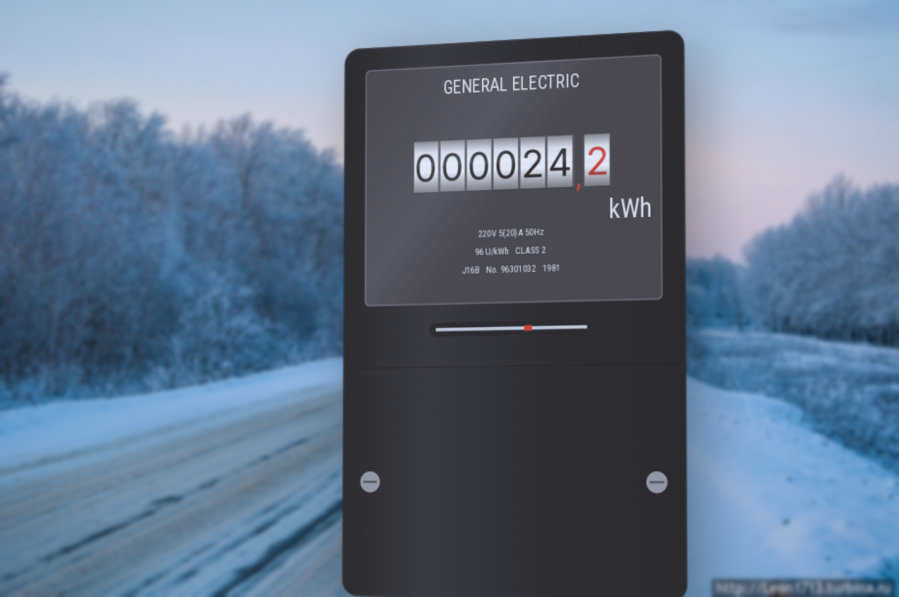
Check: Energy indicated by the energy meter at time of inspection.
24.2 kWh
